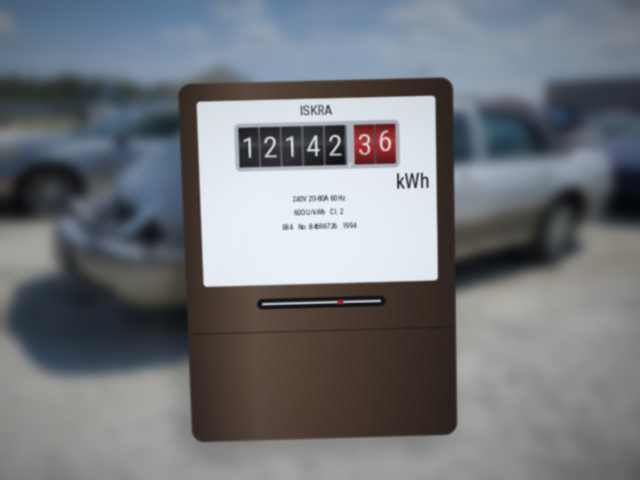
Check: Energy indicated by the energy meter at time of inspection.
12142.36 kWh
